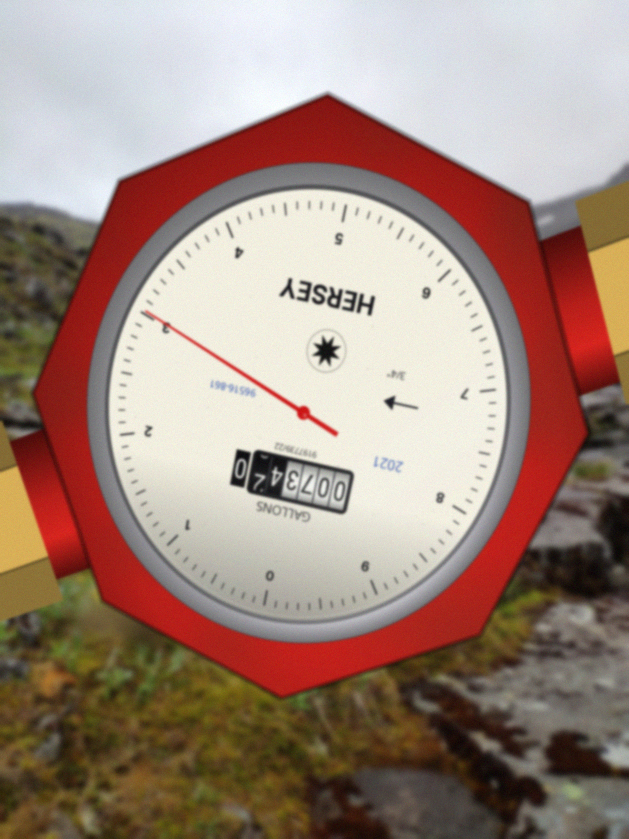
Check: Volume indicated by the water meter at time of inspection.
73423.0 gal
